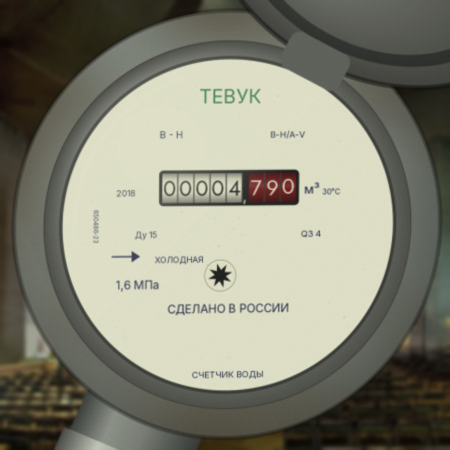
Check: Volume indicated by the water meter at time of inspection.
4.790 m³
